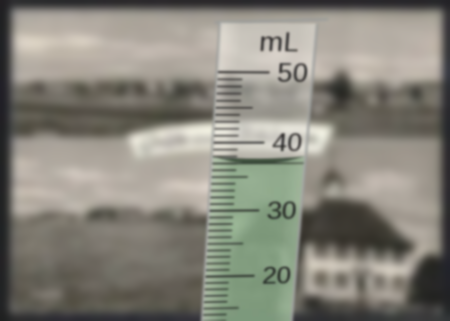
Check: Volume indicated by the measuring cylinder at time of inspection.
37 mL
